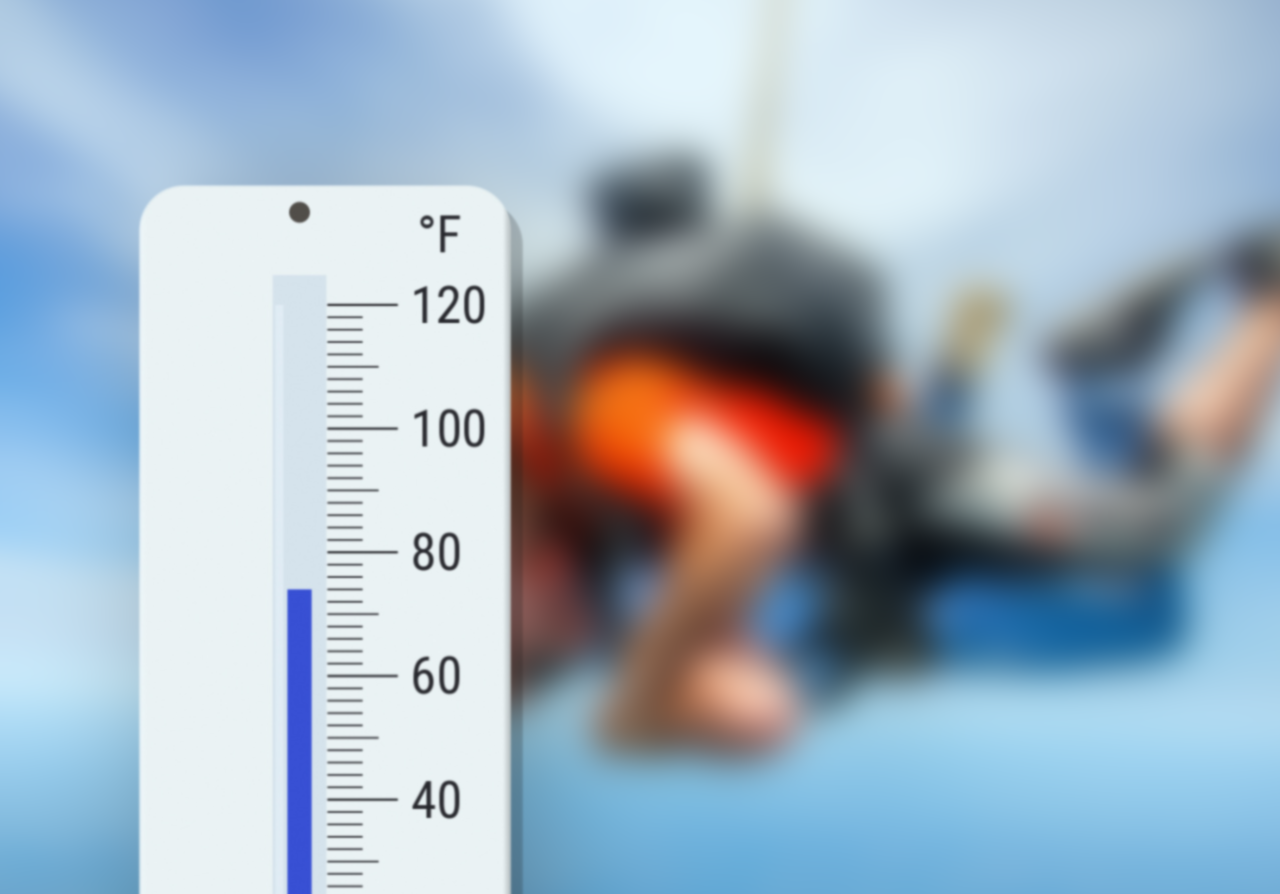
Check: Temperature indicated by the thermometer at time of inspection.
74 °F
